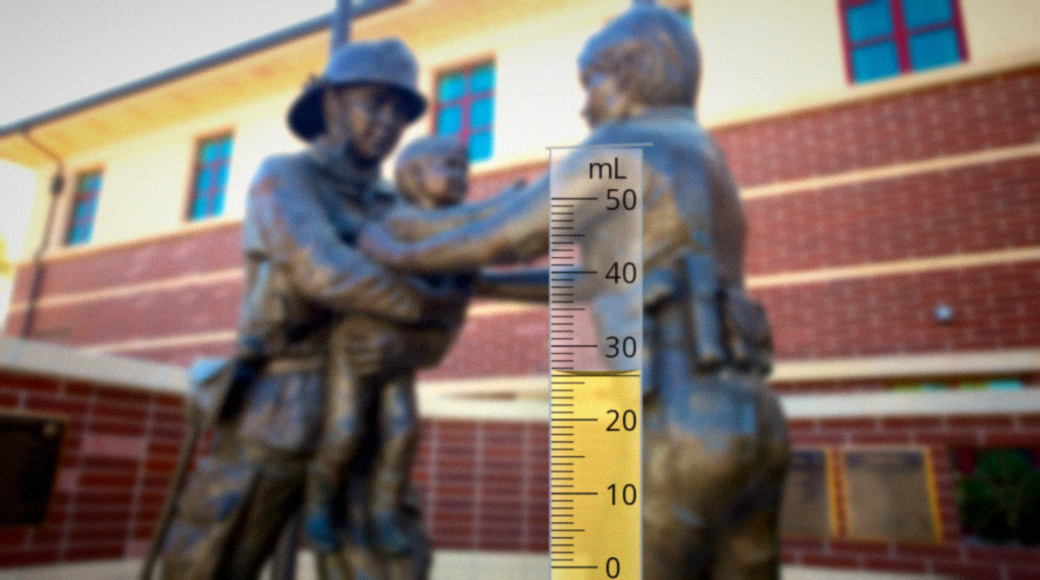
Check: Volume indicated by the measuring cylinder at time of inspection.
26 mL
